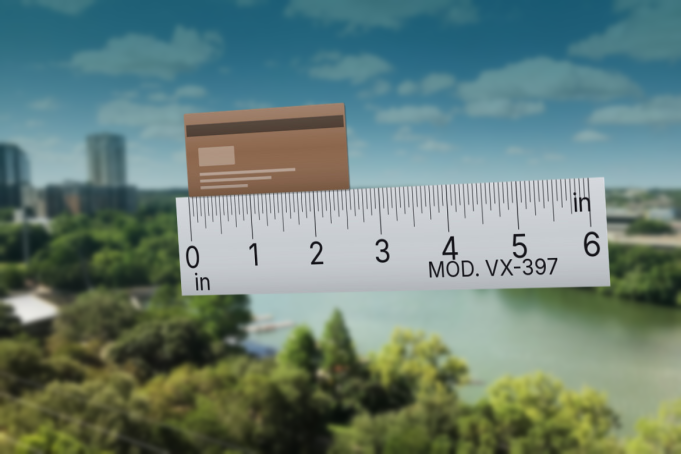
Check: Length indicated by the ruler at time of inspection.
2.5625 in
